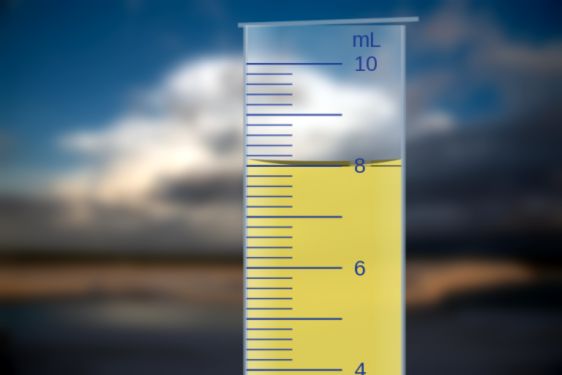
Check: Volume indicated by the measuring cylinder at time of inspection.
8 mL
